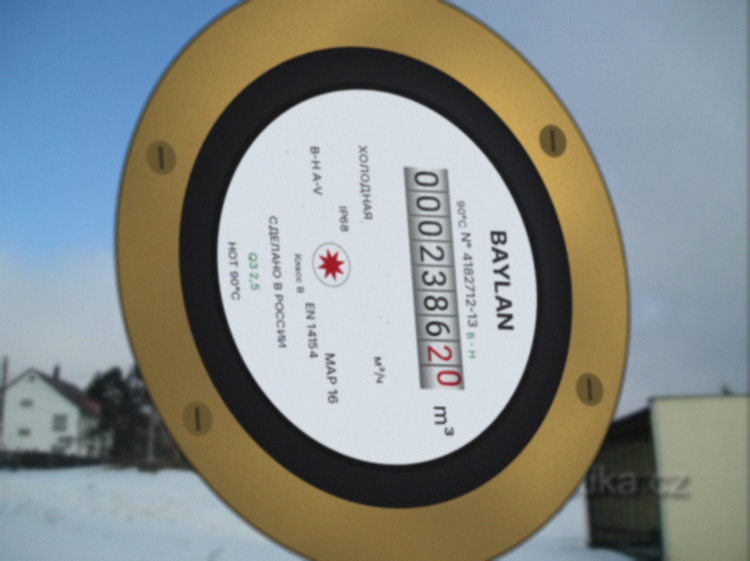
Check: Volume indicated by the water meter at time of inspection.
2386.20 m³
